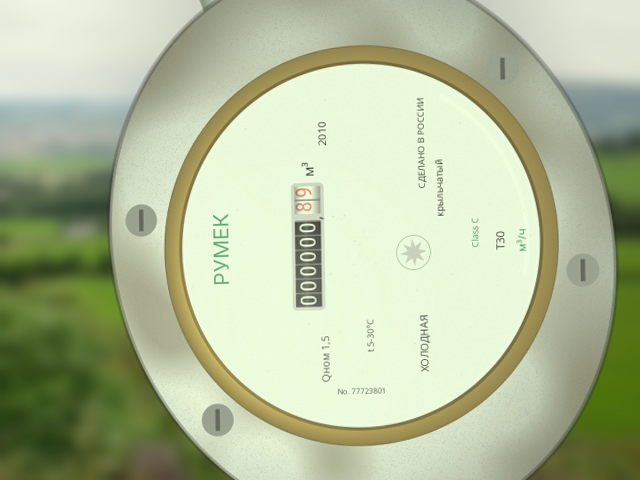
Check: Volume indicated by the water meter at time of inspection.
0.89 m³
